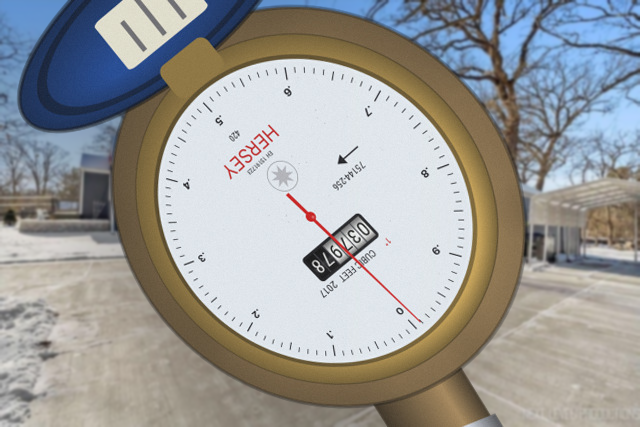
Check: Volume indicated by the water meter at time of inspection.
37977.99 ft³
